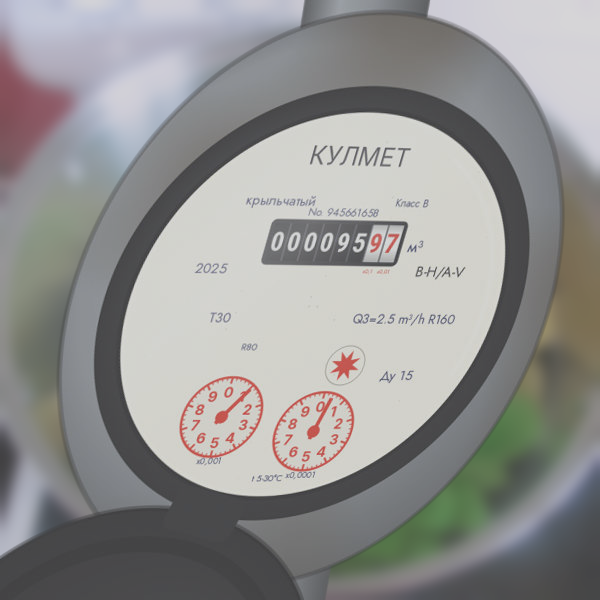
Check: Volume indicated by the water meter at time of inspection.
95.9710 m³
